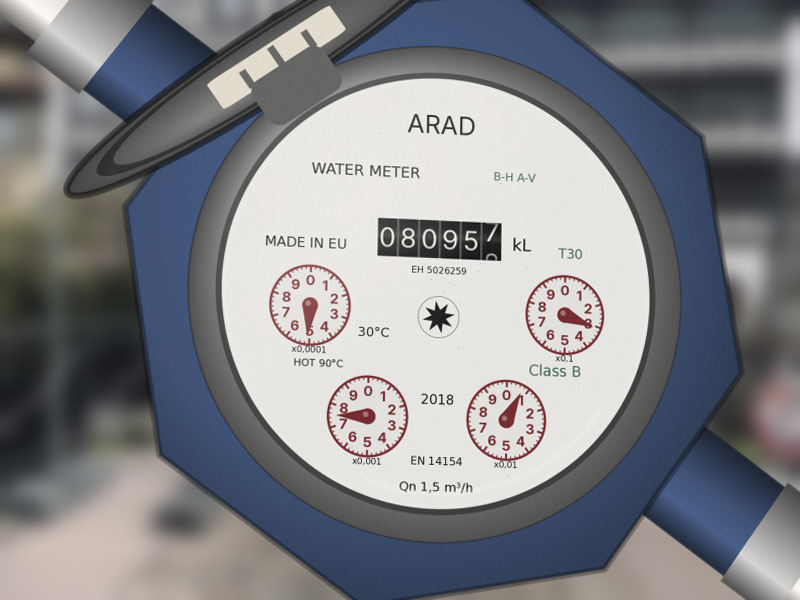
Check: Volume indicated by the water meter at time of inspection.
80957.3075 kL
